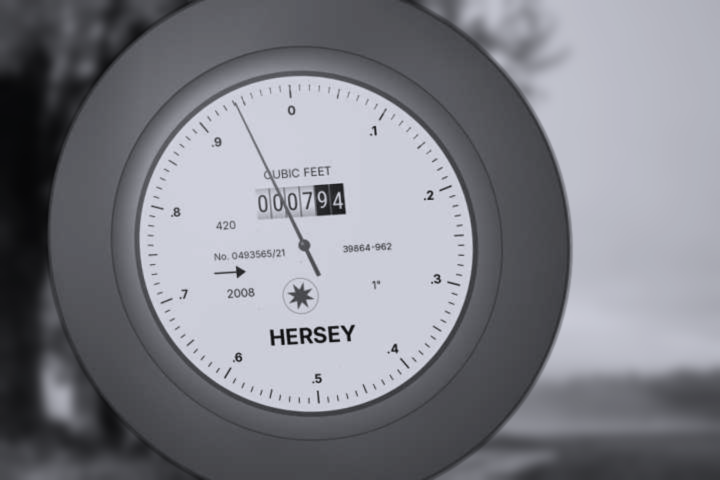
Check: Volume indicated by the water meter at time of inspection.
793.94 ft³
